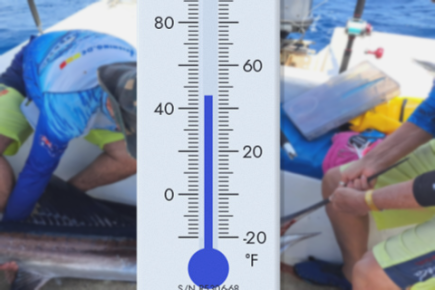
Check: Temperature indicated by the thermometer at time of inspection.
46 °F
